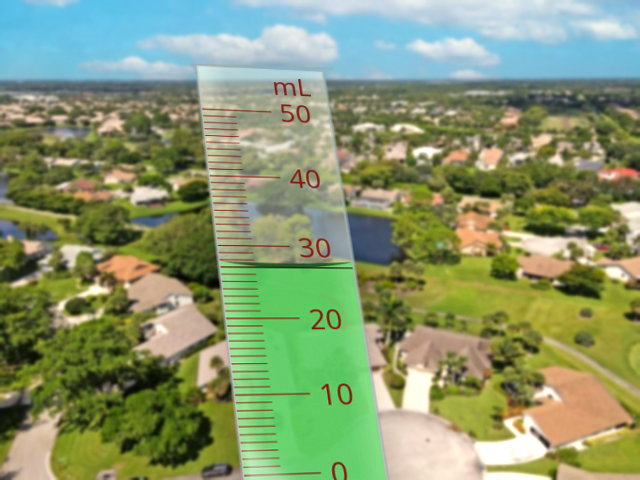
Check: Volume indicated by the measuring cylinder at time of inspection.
27 mL
